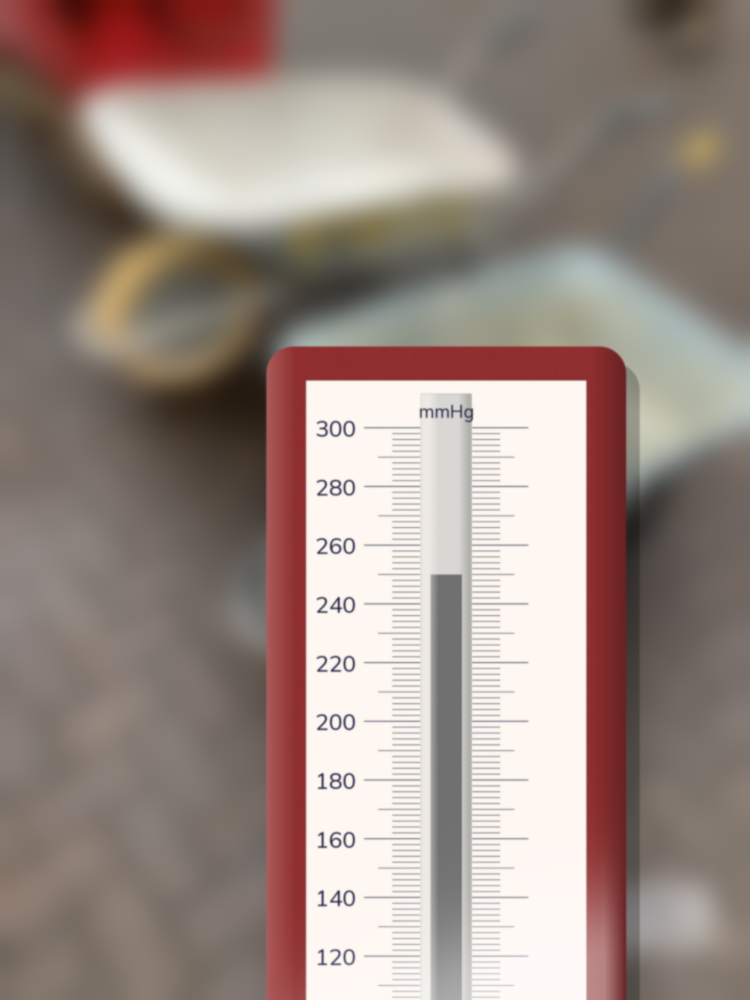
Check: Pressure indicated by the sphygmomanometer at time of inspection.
250 mmHg
